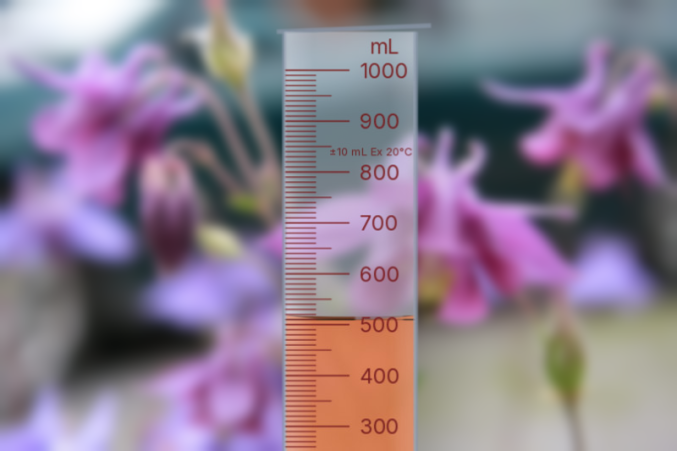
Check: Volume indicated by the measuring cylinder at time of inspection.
510 mL
